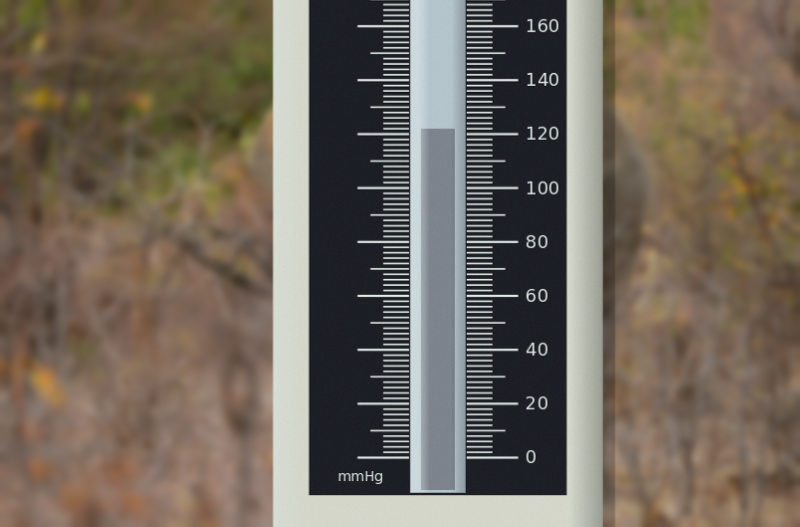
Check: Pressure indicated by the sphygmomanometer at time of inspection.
122 mmHg
